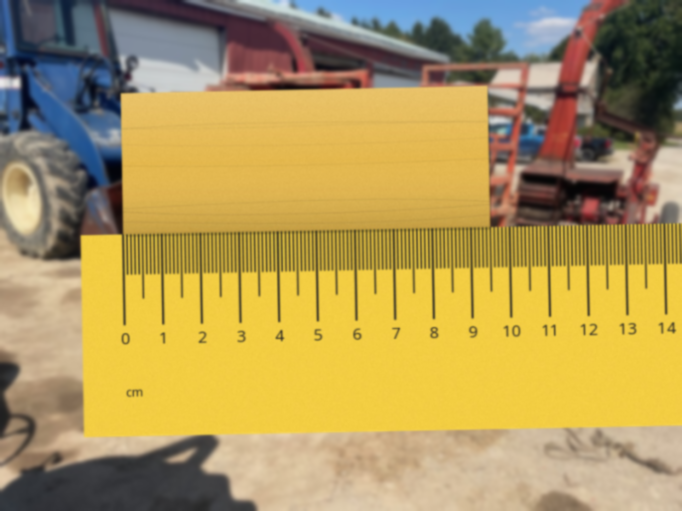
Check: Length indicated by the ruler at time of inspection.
9.5 cm
